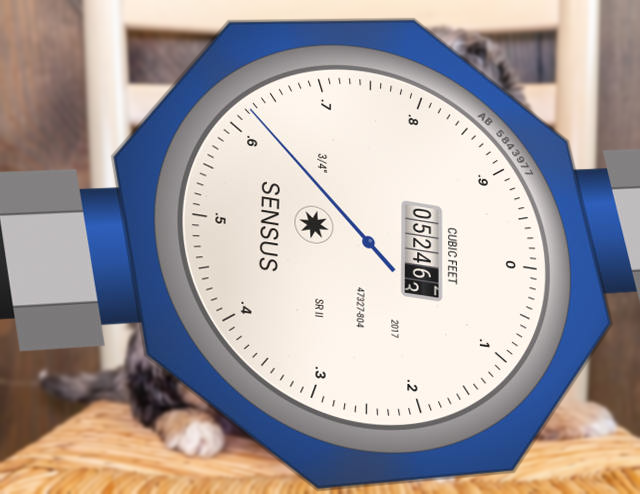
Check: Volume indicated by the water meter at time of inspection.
52462.62 ft³
